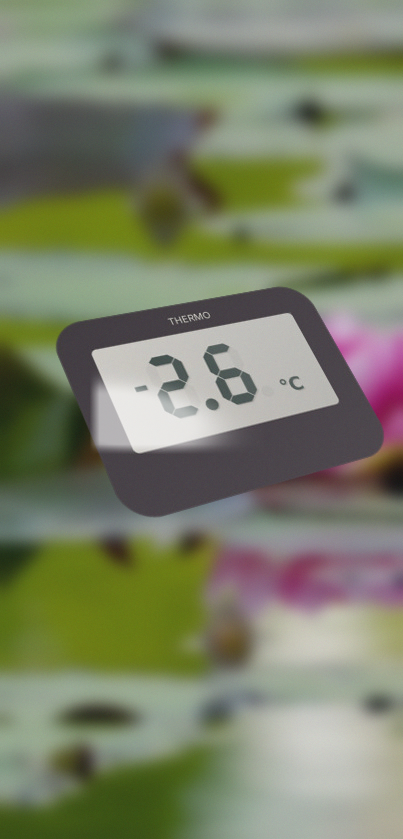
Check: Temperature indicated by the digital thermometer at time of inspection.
-2.6 °C
